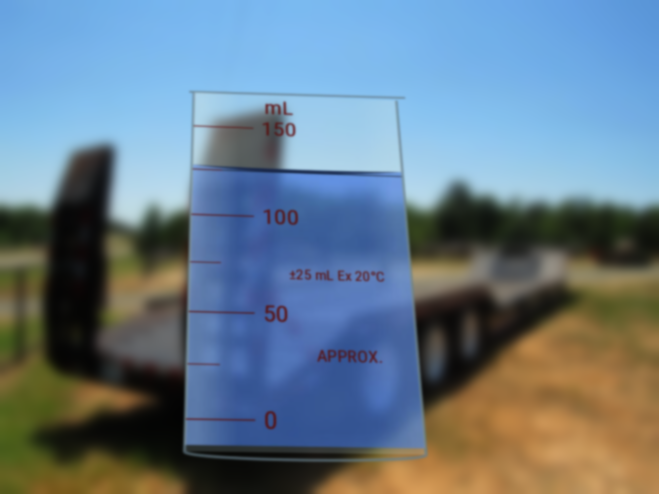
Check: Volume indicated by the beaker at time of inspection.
125 mL
